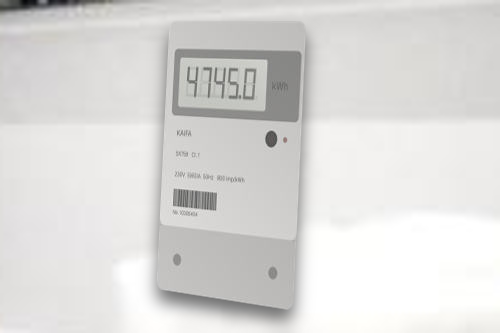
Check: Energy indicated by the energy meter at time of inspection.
4745.0 kWh
